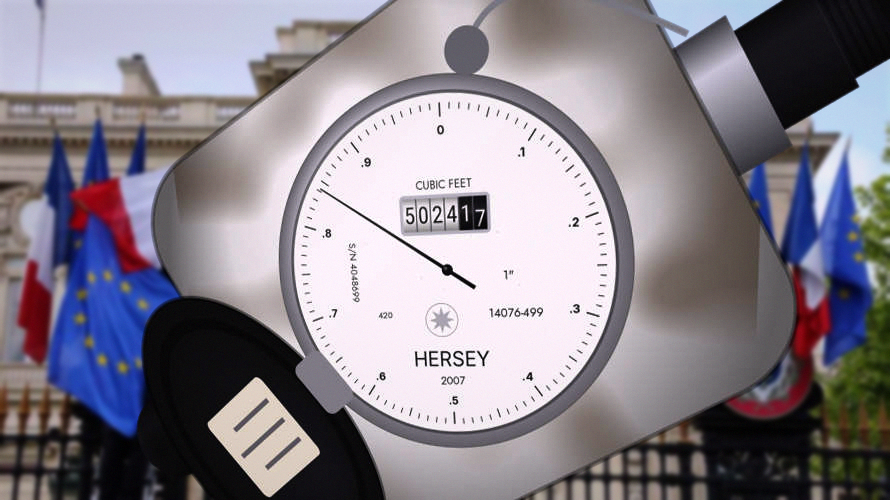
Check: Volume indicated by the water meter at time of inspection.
502416.84 ft³
